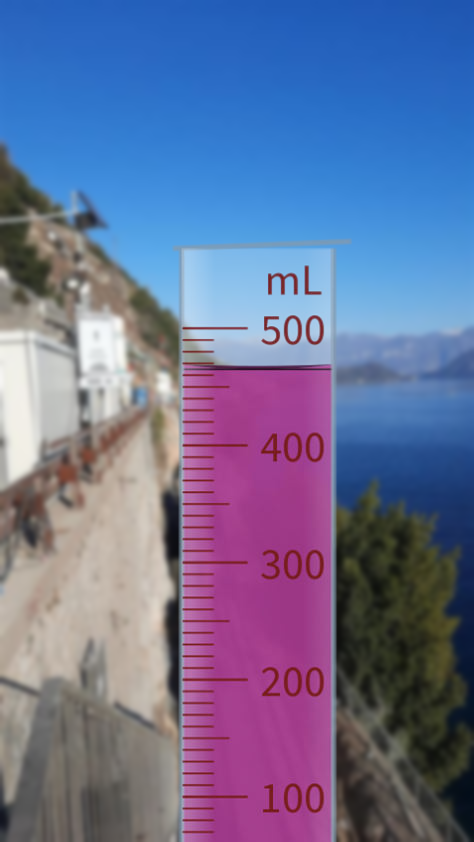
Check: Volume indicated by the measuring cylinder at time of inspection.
465 mL
